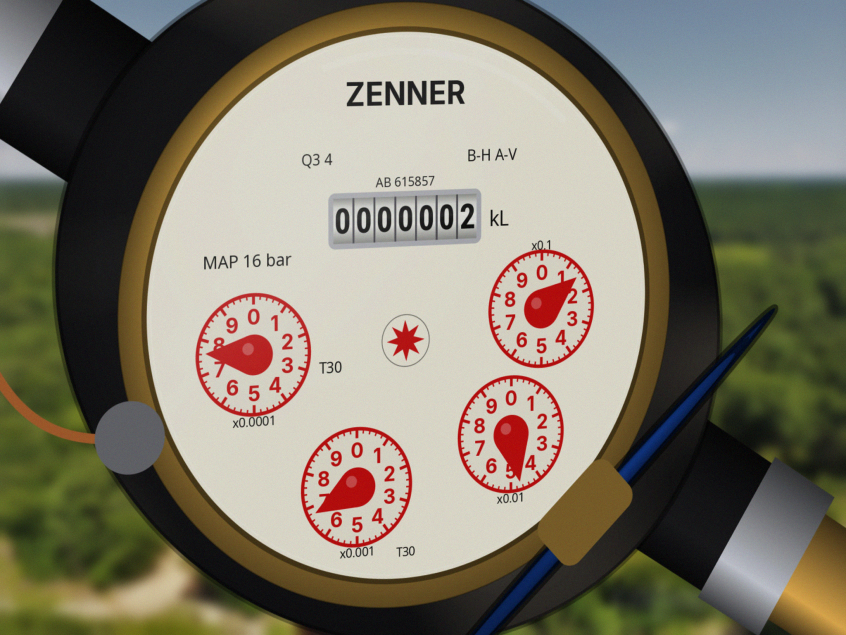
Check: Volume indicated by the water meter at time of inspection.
2.1467 kL
